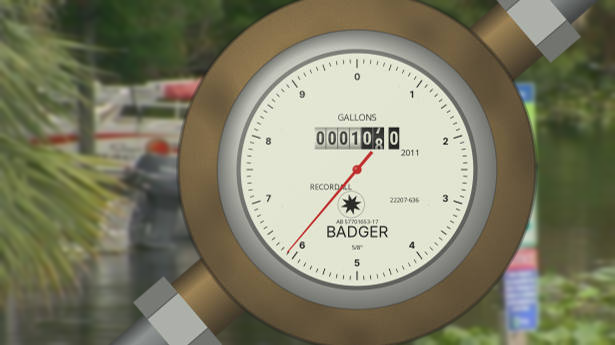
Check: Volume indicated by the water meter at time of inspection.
1076.1 gal
